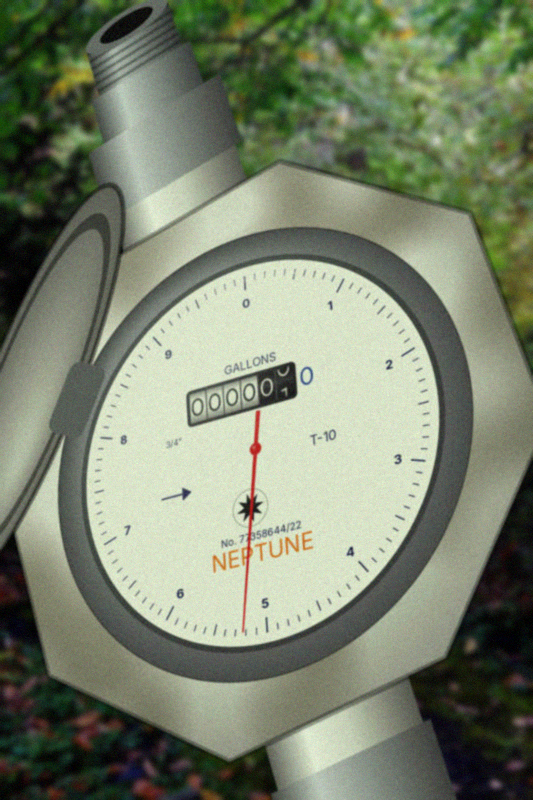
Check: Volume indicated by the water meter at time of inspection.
5.2 gal
